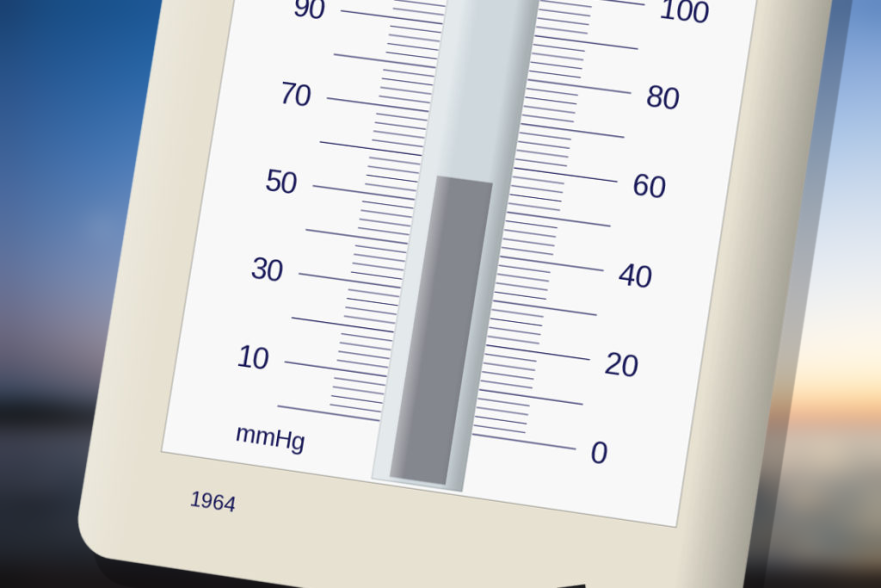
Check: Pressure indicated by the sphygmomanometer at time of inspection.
56 mmHg
